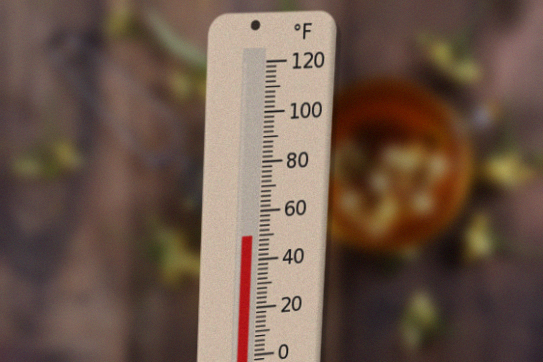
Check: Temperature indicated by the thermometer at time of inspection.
50 °F
